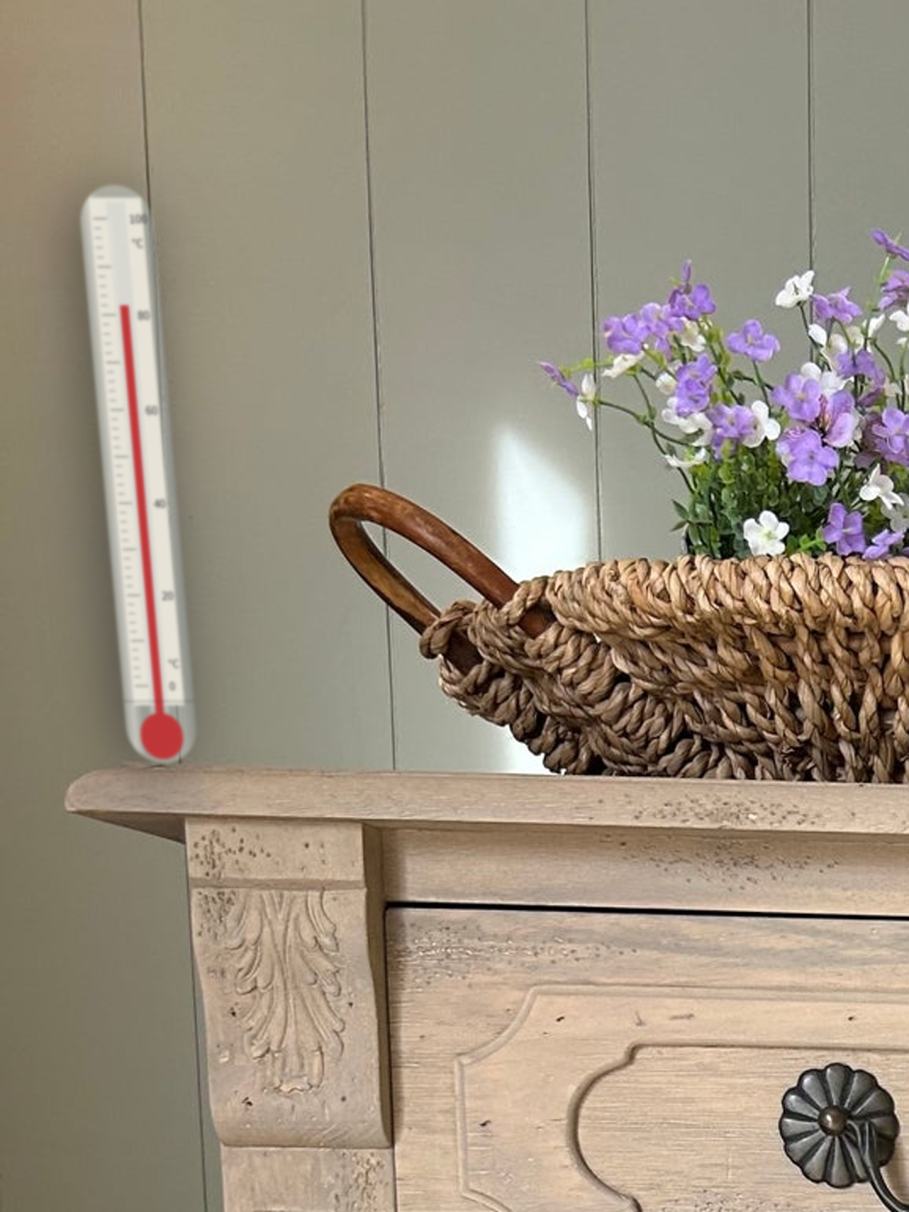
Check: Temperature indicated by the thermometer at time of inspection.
82 °C
